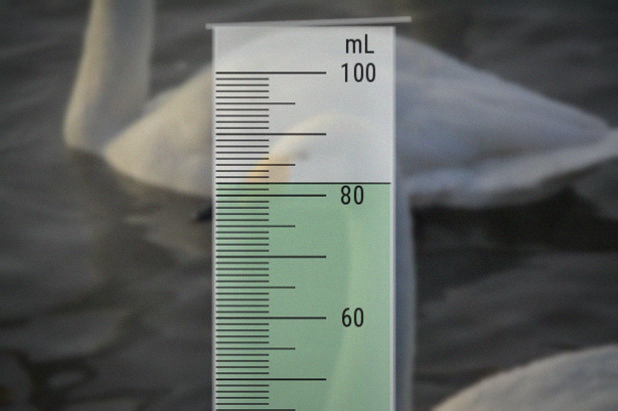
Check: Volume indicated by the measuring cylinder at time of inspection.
82 mL
